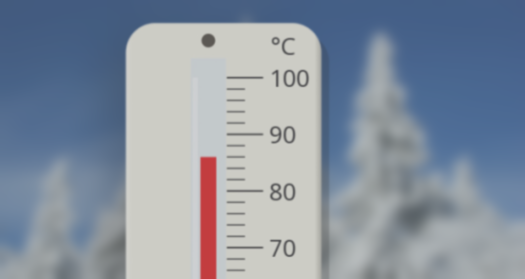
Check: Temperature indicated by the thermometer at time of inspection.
86 °C
